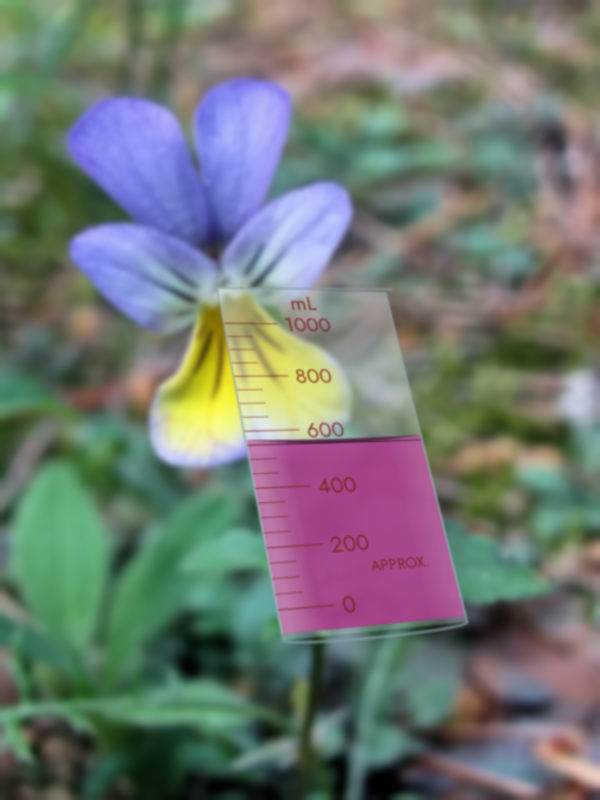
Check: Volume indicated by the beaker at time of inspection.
550 mL
